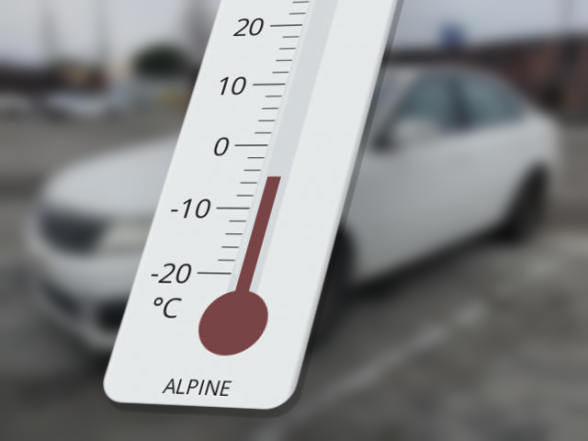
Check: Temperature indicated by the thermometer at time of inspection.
-5 °C
